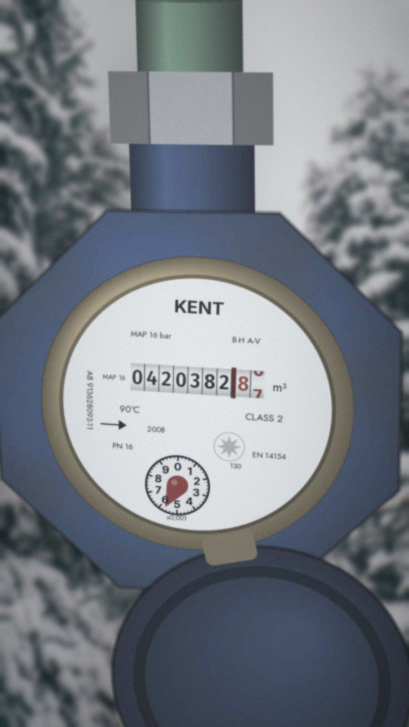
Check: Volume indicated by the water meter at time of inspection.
420382.865 m³
